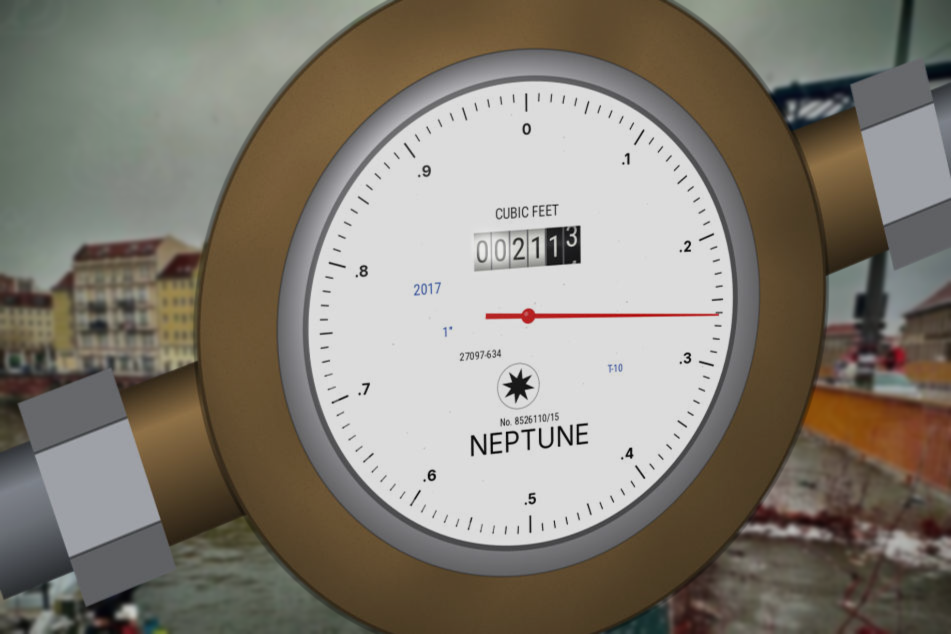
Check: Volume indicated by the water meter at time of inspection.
2113.26 ft³
